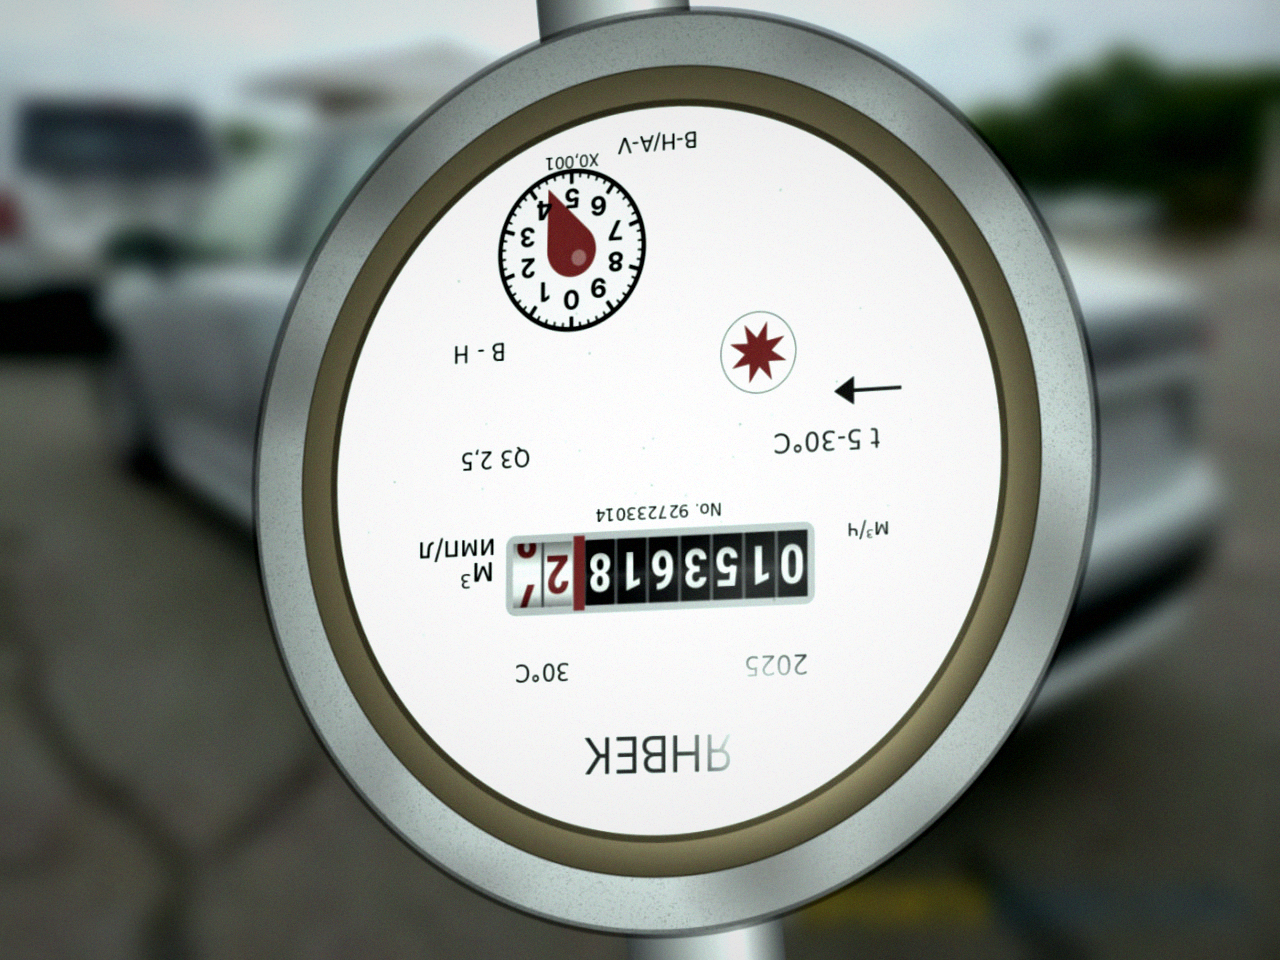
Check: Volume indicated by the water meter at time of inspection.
153618.274 m³
